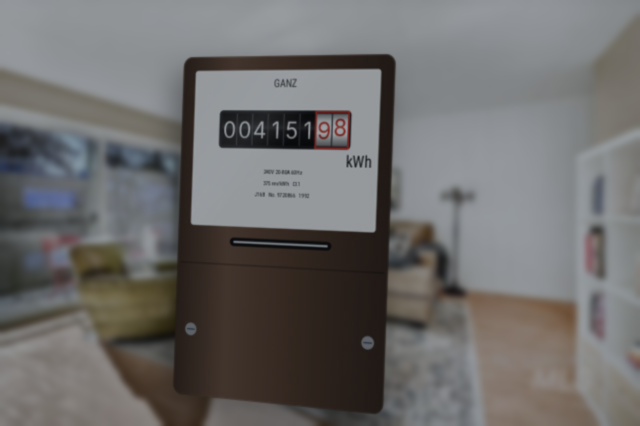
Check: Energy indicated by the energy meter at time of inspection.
4151.98 kWh
